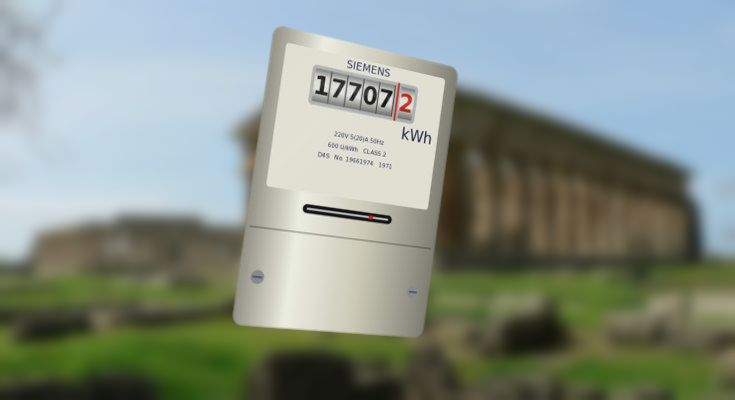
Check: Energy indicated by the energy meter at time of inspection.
17707.2 kWh
